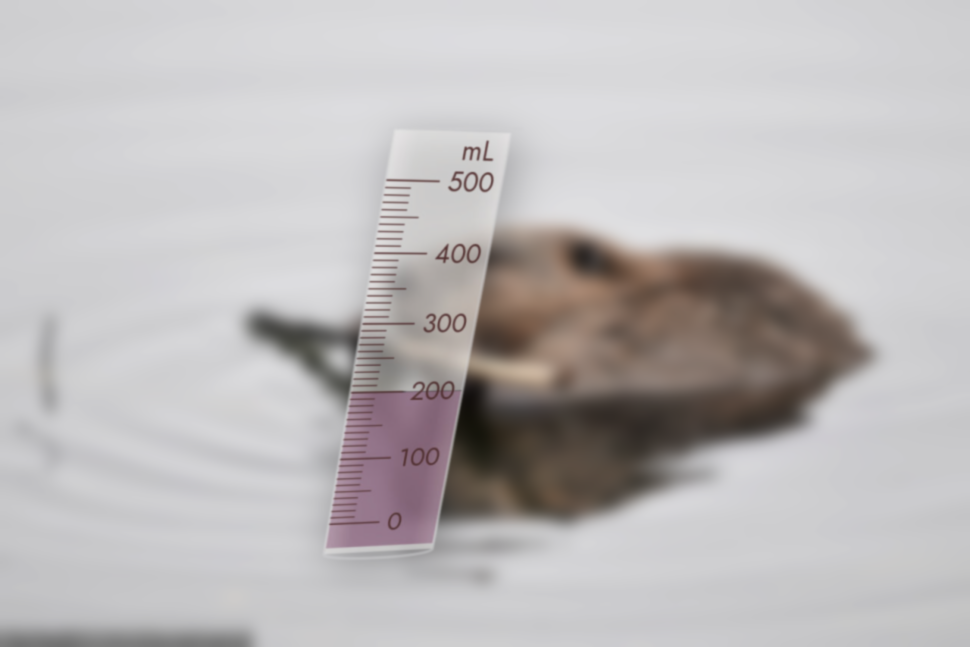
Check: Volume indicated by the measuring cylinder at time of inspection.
200 mL
